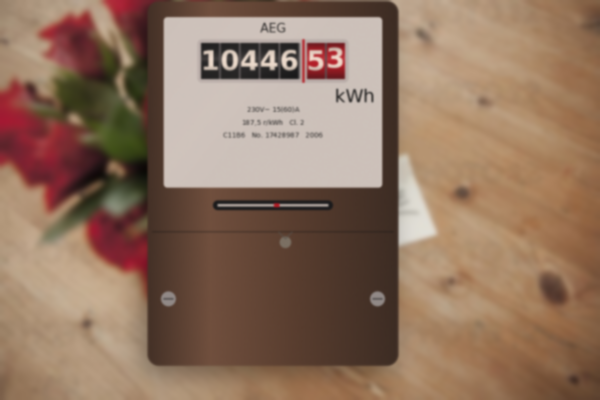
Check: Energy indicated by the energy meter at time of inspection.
10446.53 kWh
